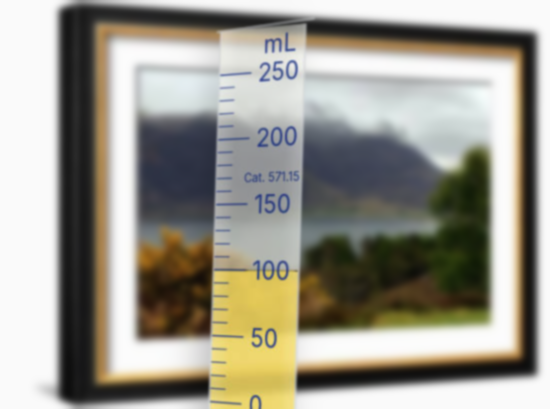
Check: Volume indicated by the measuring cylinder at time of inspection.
100 mL
